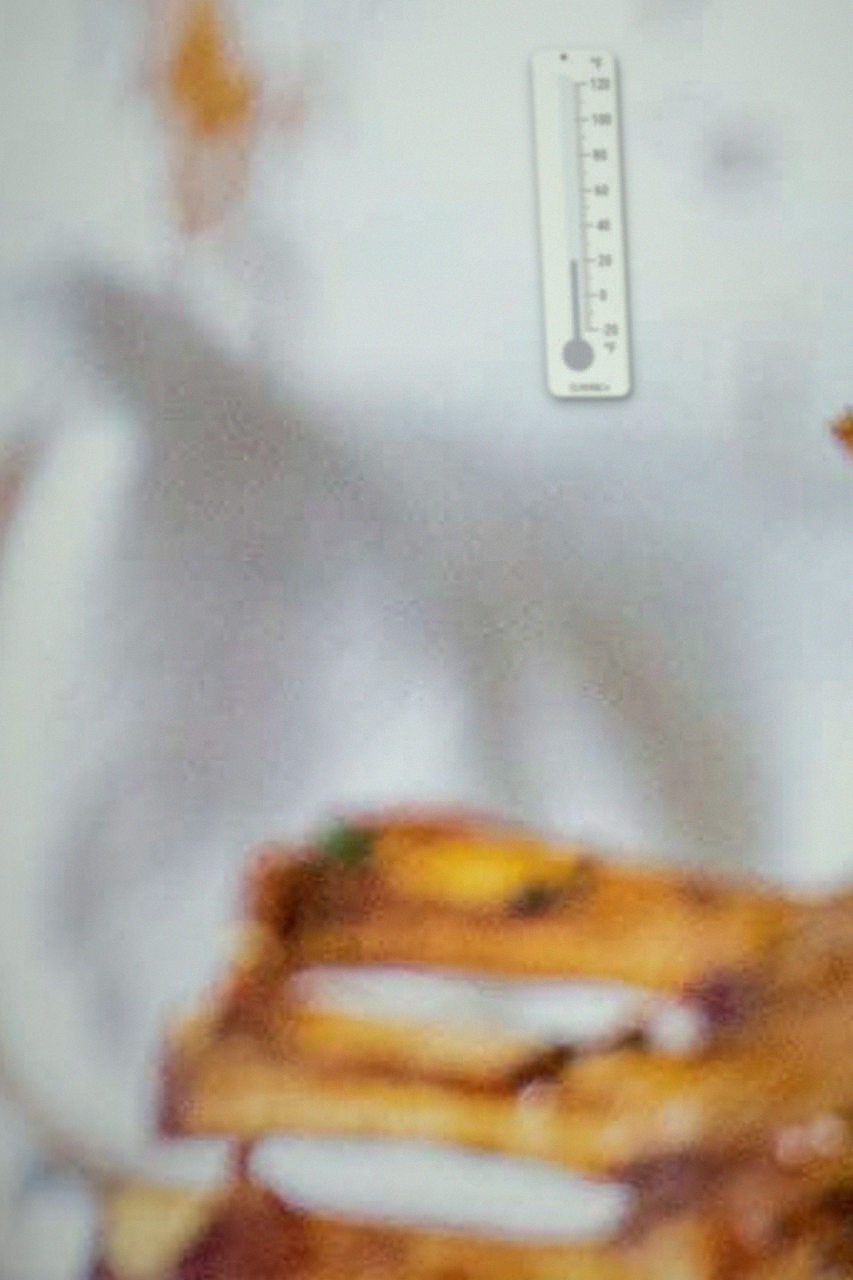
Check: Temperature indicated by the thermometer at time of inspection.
20 °F
